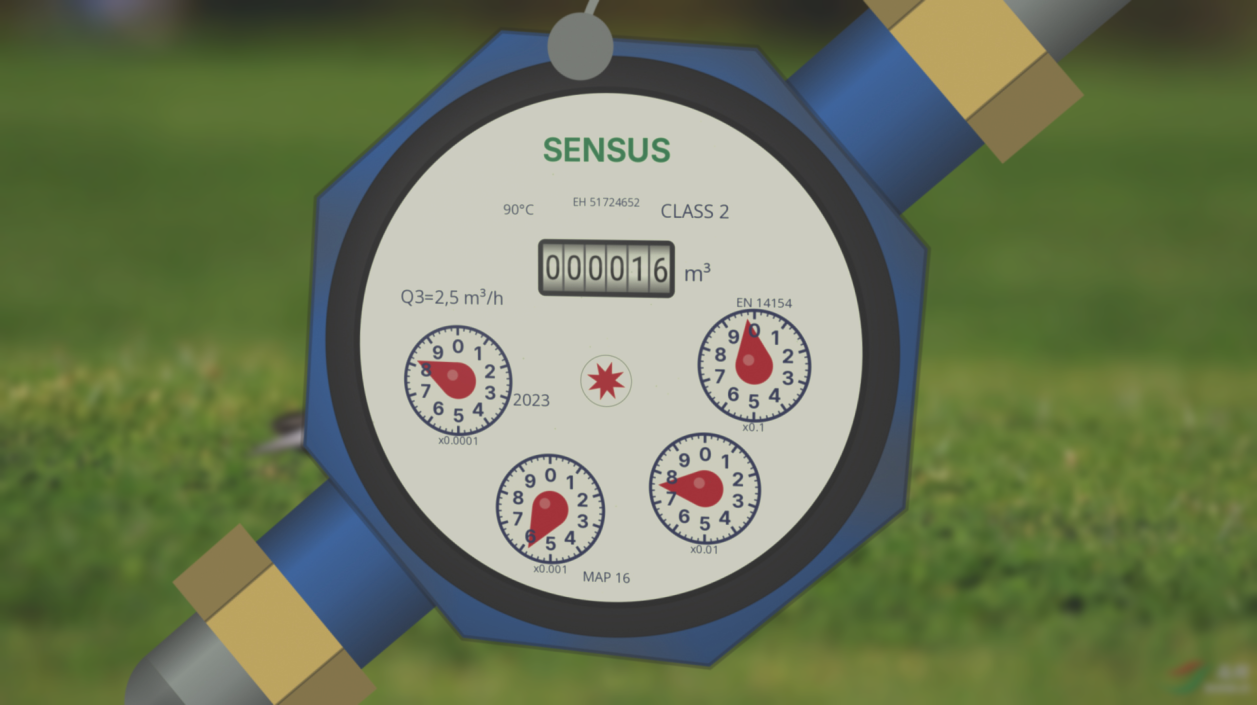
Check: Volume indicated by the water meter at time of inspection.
15.9758 m³
